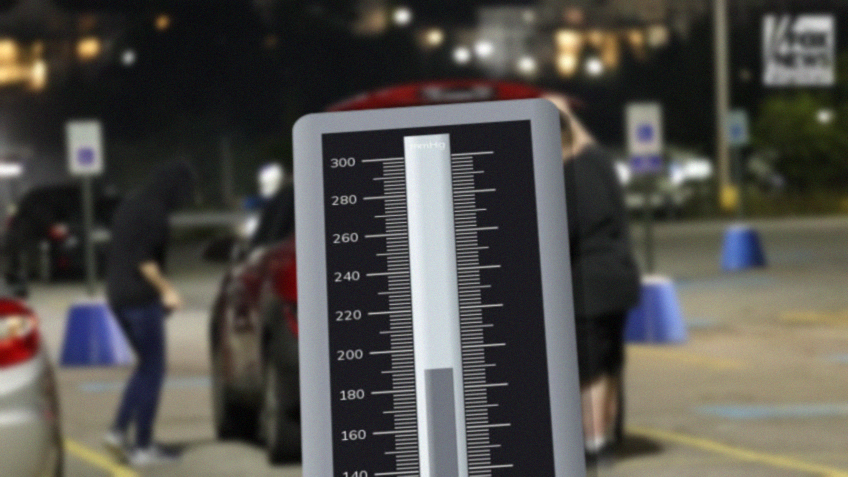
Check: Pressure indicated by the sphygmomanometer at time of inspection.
190 mmHg
